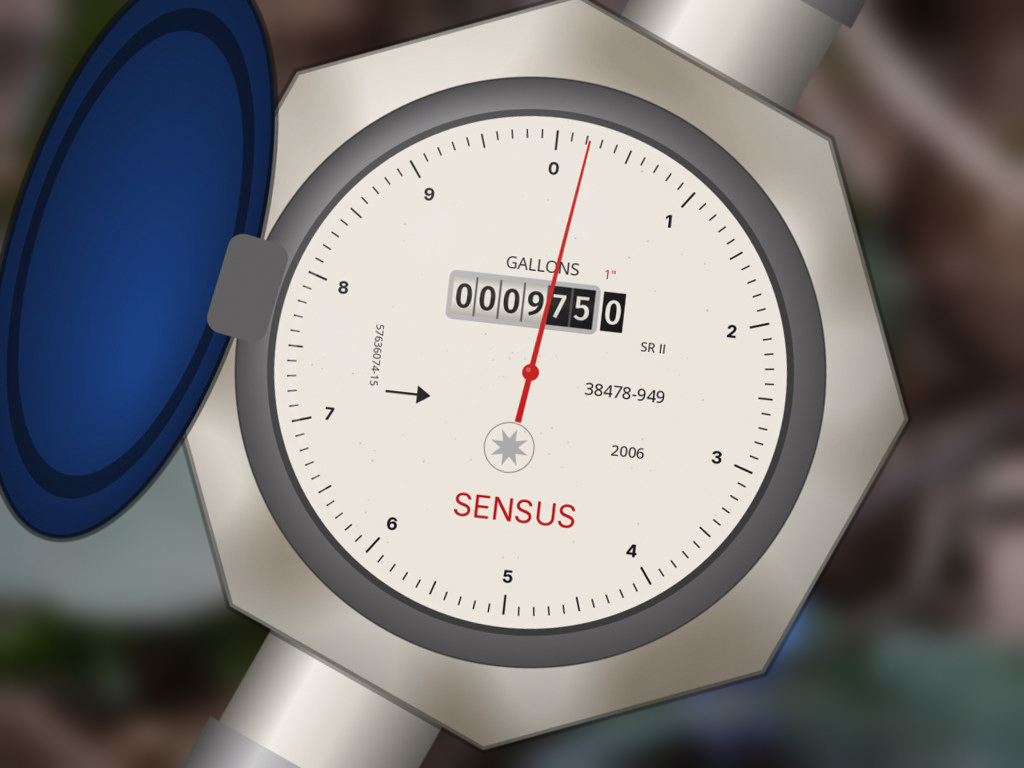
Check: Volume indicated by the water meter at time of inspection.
9750.2 gal
